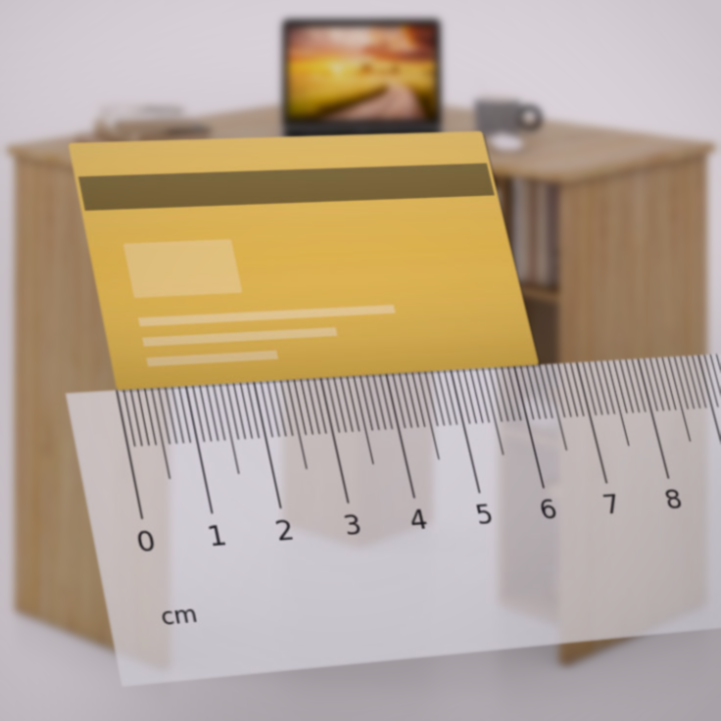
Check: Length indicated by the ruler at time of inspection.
6.4 cm
